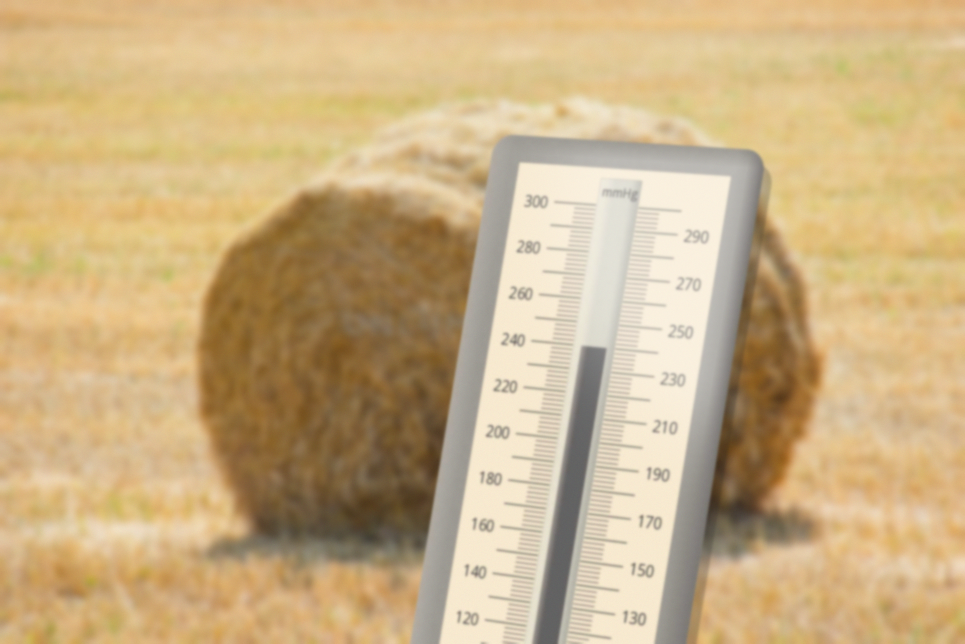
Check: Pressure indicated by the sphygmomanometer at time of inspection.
240 mmHg
